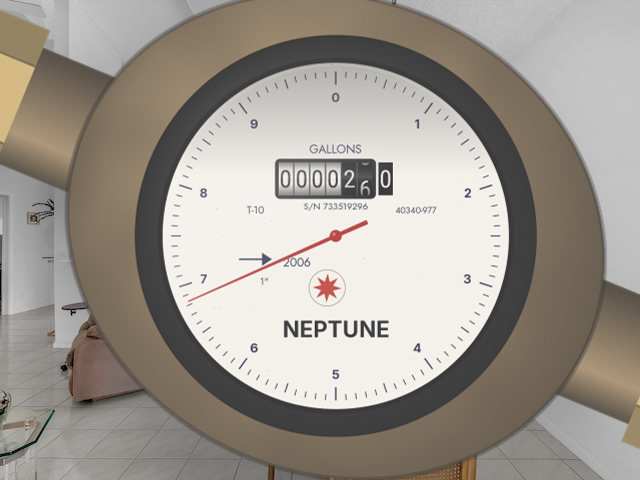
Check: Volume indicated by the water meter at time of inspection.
256.8 gal
